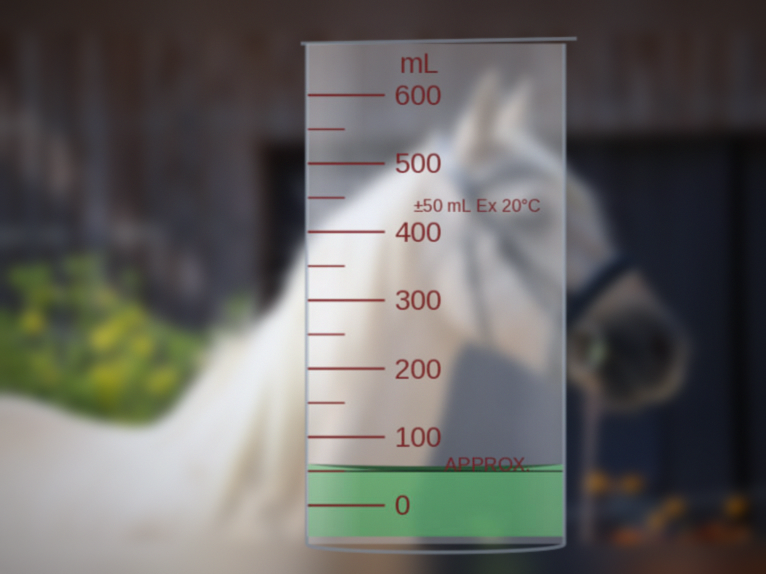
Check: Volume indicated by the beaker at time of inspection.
50 mL
